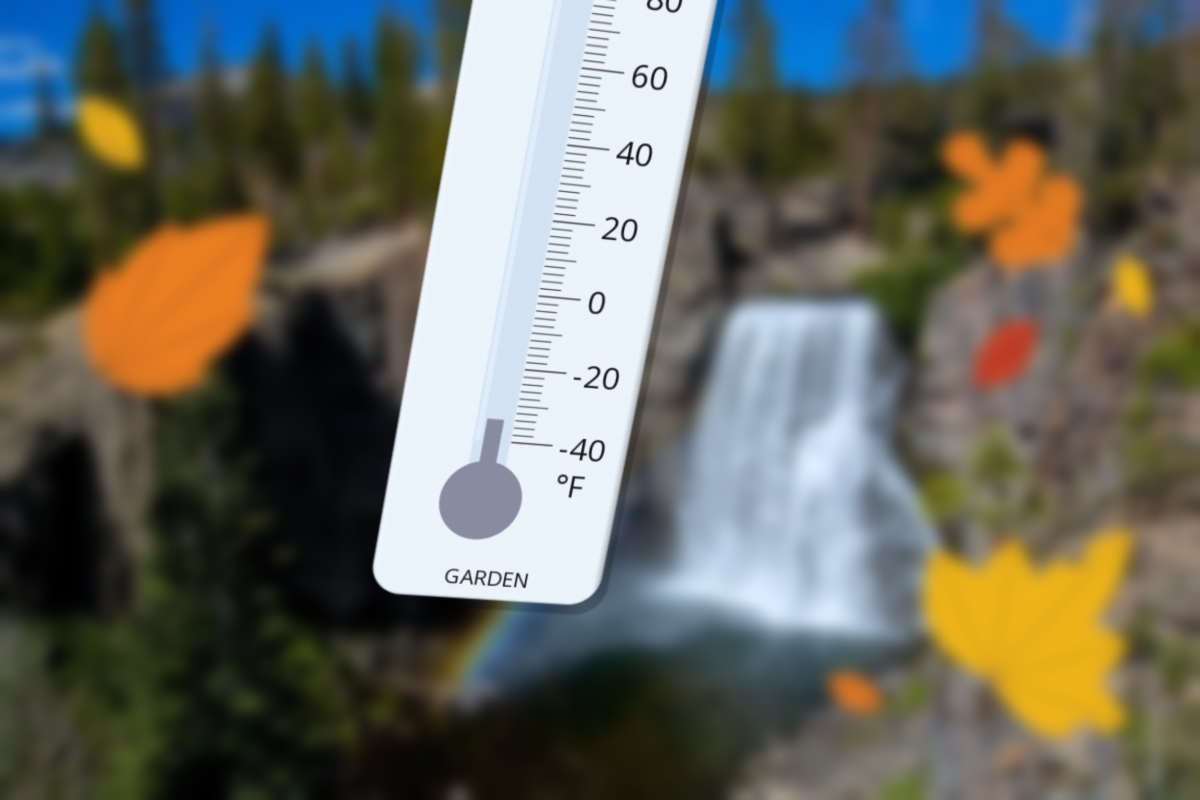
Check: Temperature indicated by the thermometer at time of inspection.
-34 °F
